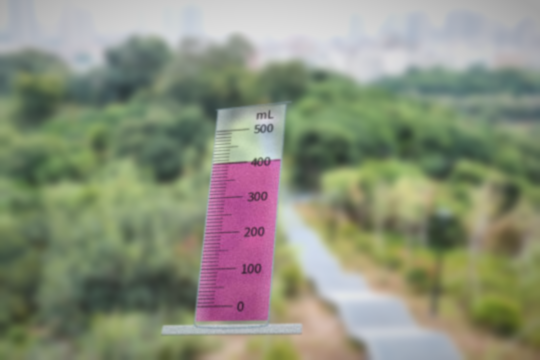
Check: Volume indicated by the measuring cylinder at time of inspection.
400 mL
